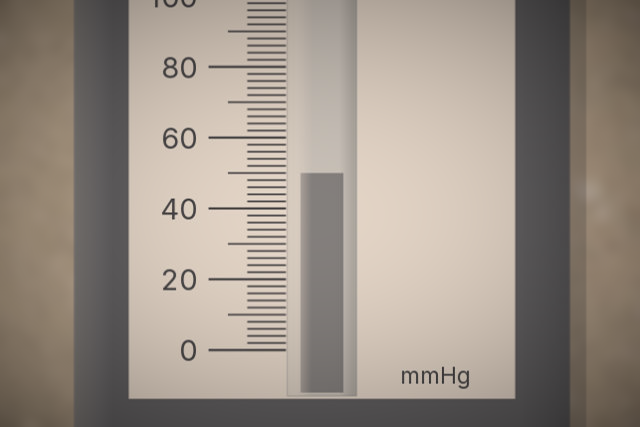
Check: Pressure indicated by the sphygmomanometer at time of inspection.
50 mmHg
